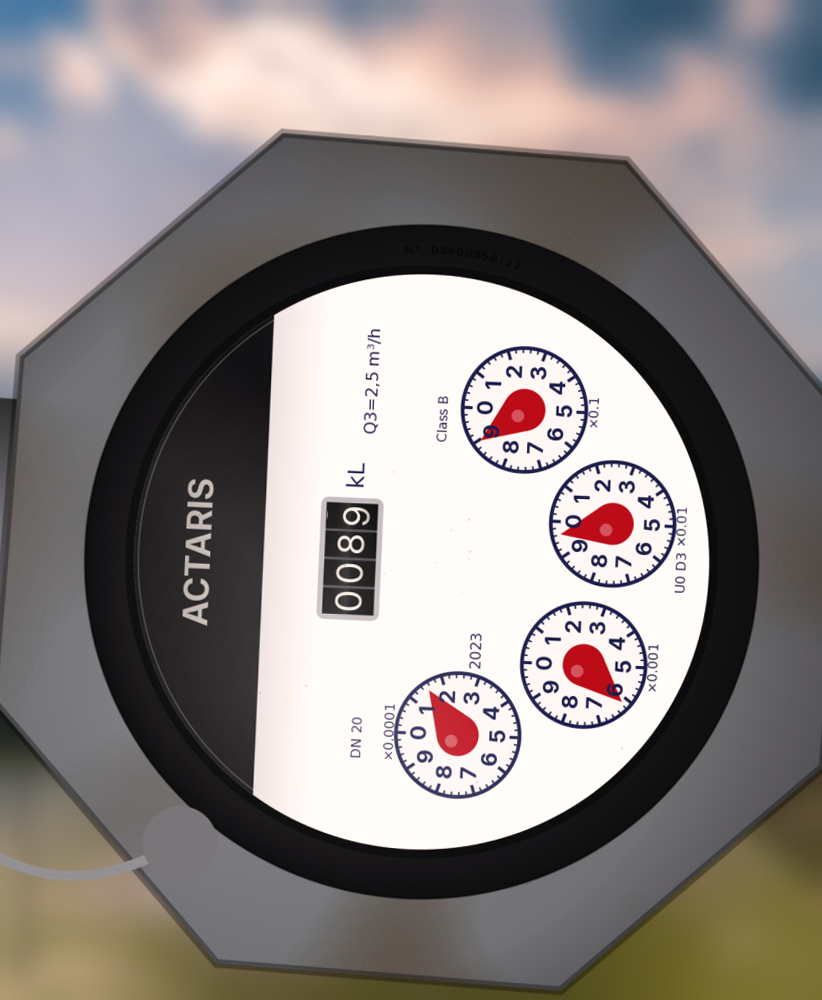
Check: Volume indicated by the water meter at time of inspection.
88.8961 kL
